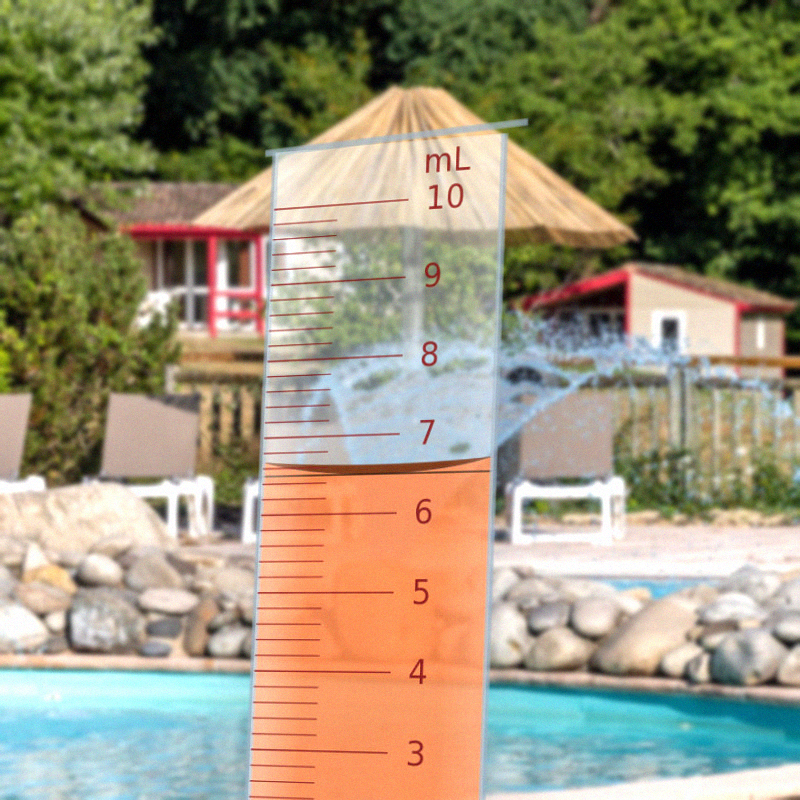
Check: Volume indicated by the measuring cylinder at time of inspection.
6.5 mL
